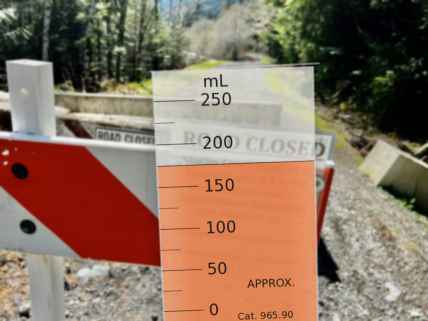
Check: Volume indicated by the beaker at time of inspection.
175 mL
